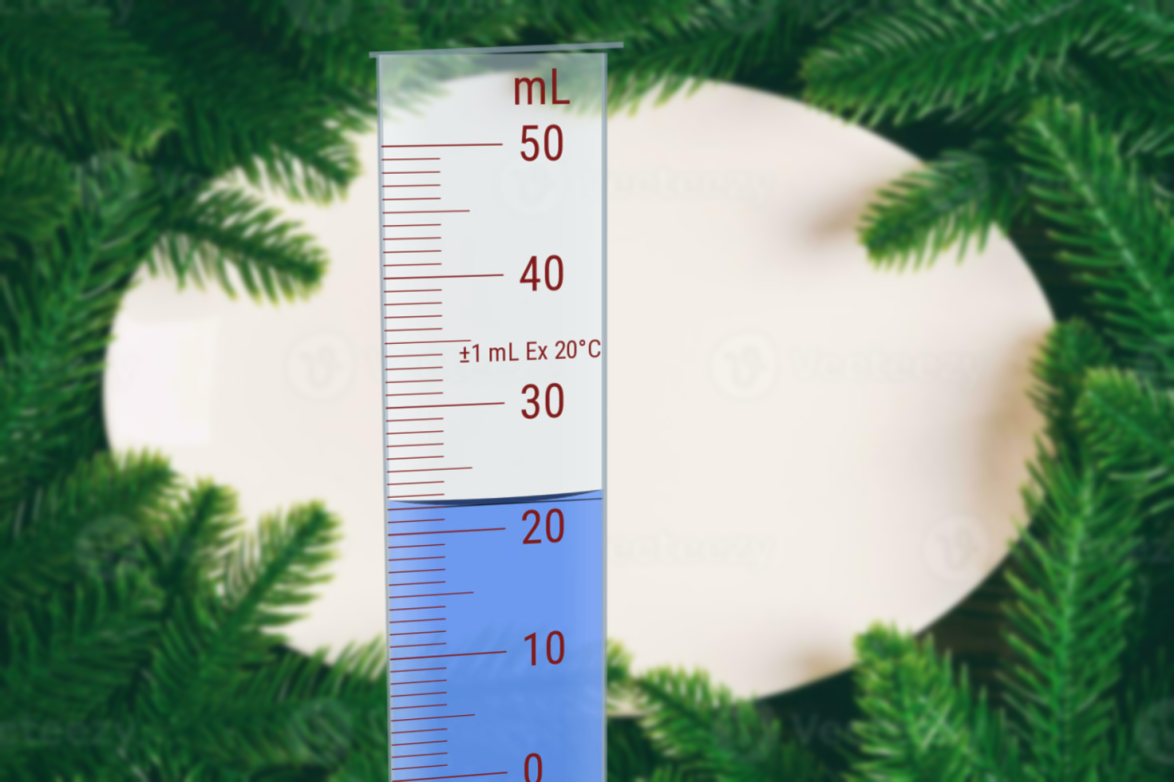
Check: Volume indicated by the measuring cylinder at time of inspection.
22 mL
